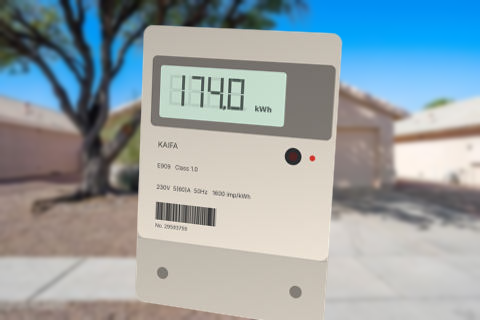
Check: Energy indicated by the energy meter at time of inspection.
174.0 kWh
